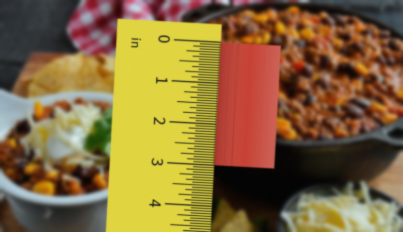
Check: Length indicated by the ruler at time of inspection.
3 in
